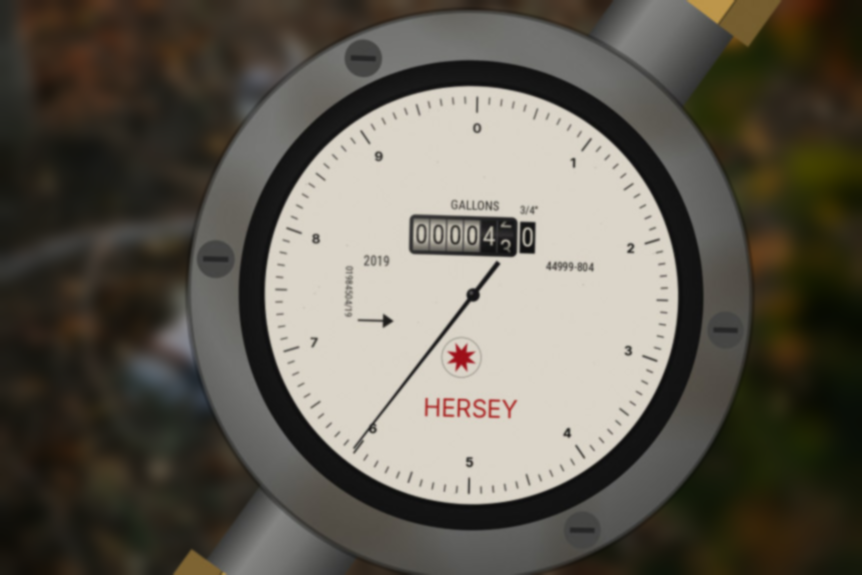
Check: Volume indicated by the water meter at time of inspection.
426.0 gal
